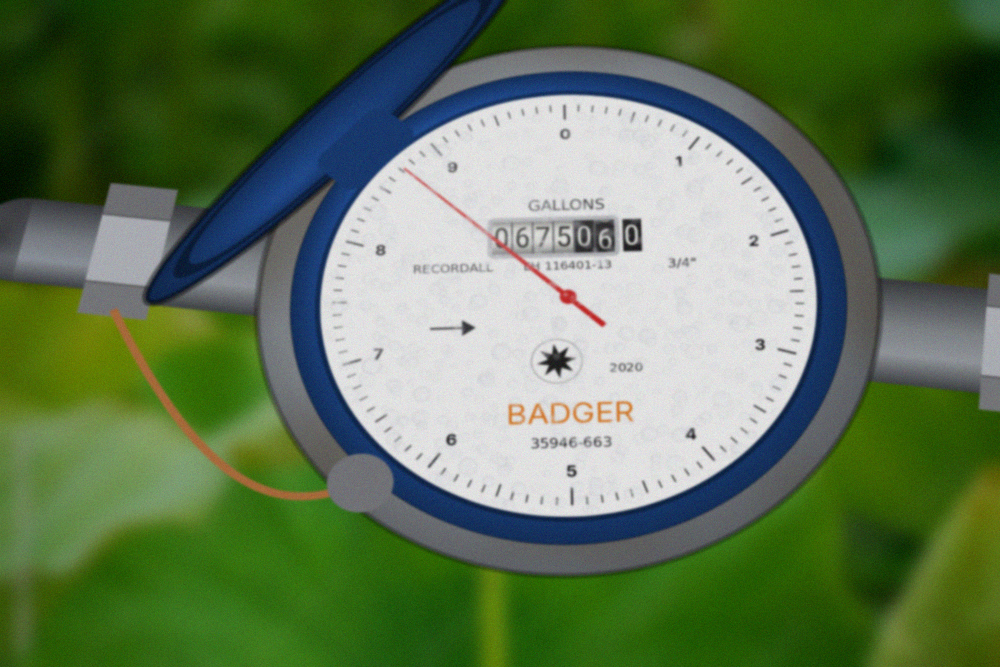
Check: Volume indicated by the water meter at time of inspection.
675058.7 gal
